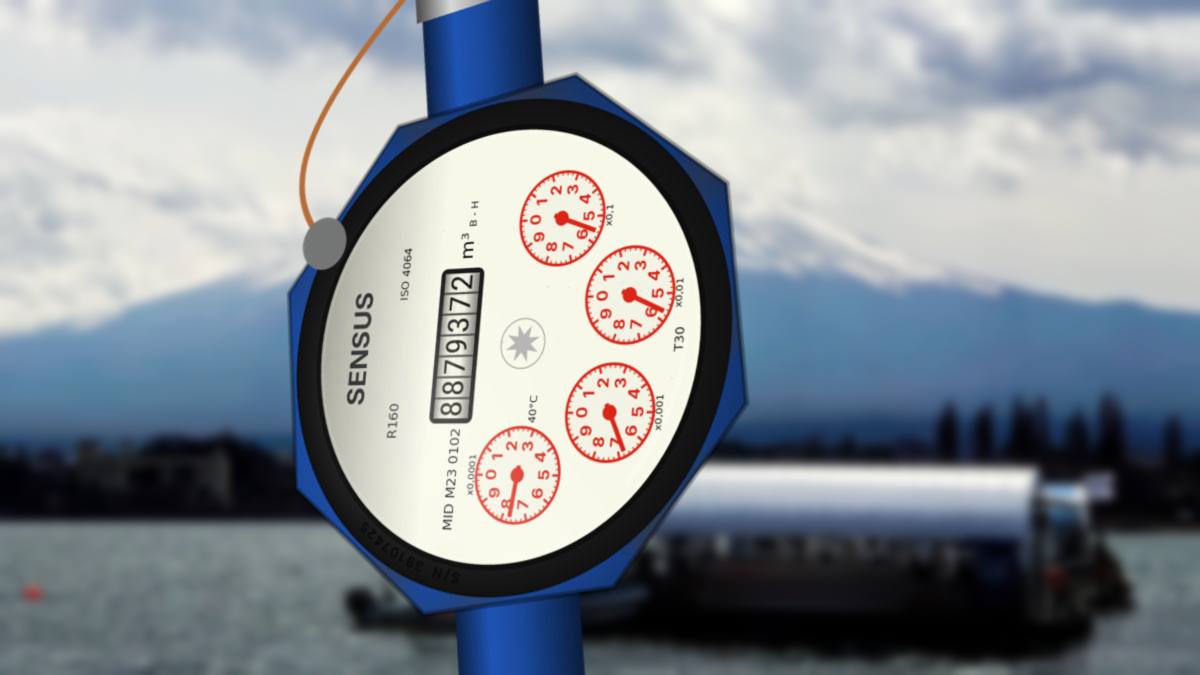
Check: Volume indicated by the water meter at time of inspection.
8879372.5567 m³
